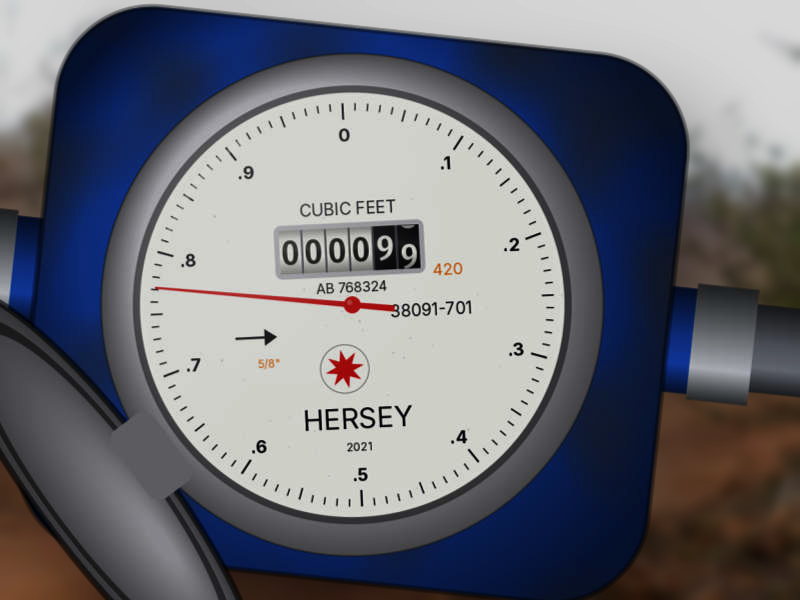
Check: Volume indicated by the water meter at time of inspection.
98.77 ft³
